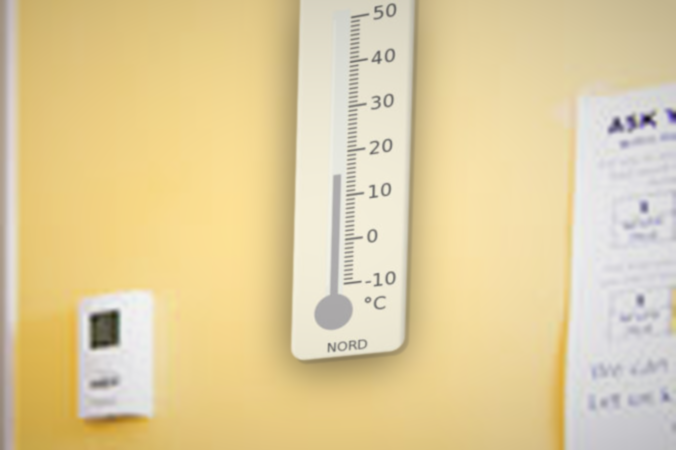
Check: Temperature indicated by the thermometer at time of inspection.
15 °C
